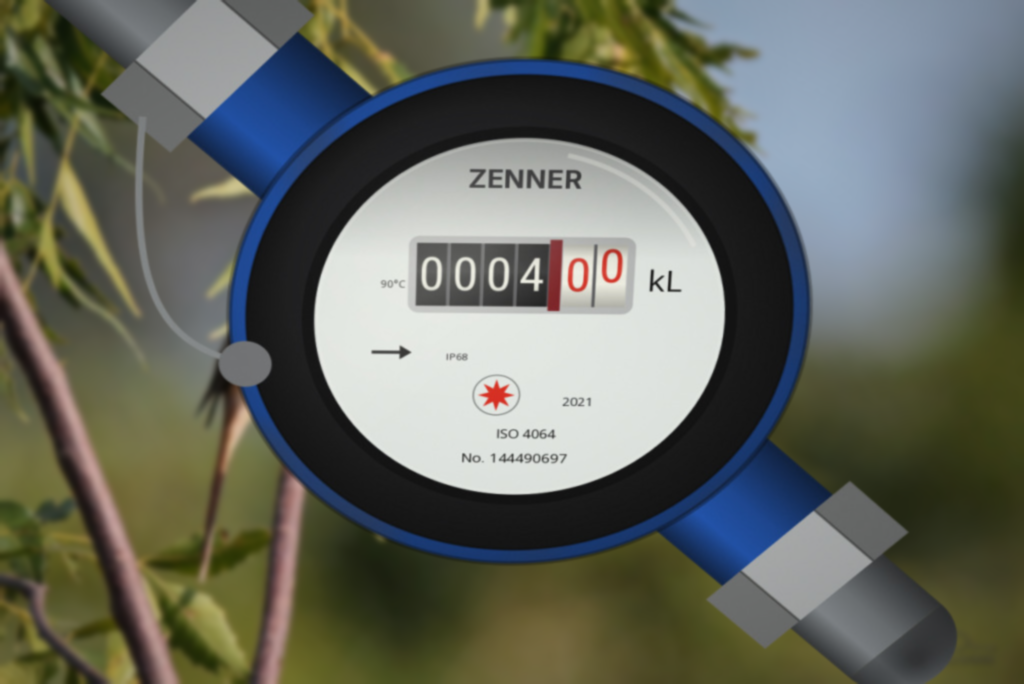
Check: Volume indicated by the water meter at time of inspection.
4.00 kL
